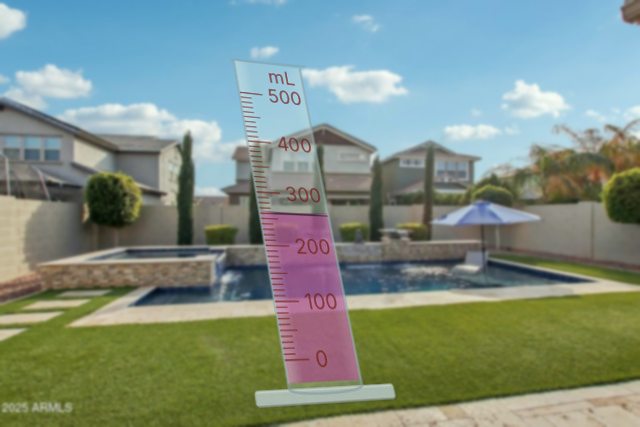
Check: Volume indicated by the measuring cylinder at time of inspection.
260 mL
